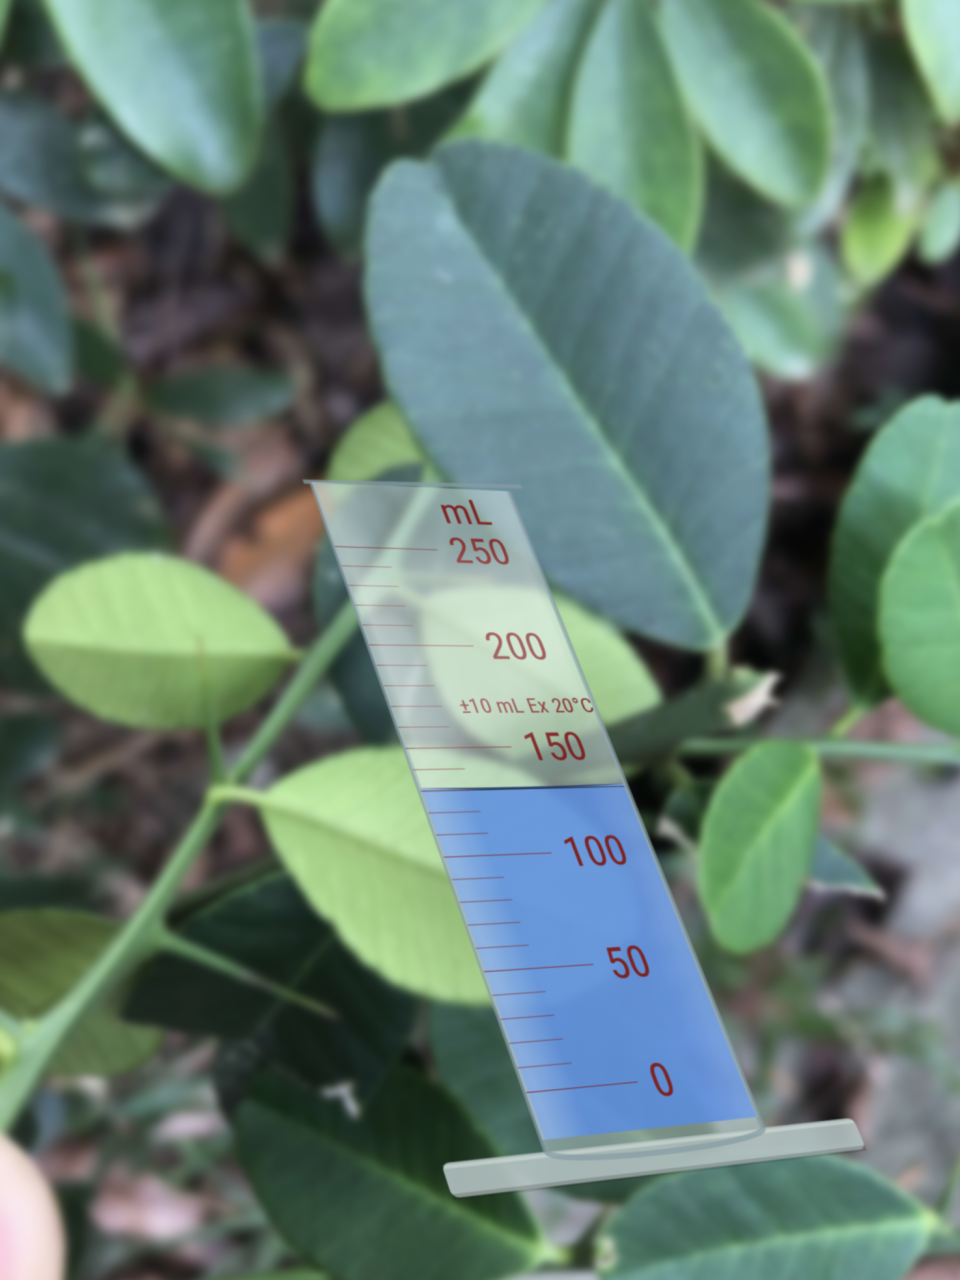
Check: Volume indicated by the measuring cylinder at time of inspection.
130 mL
